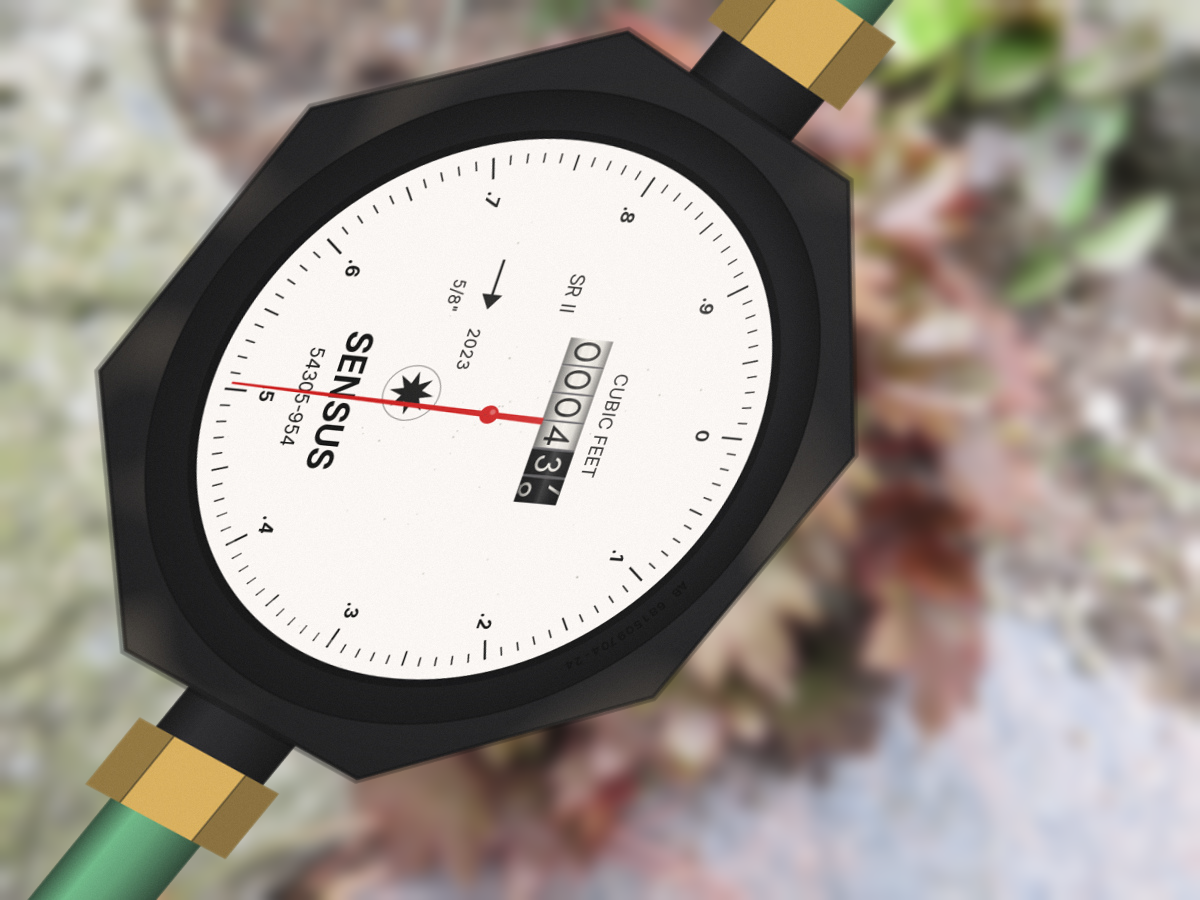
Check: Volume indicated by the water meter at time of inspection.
437.50 ft³
